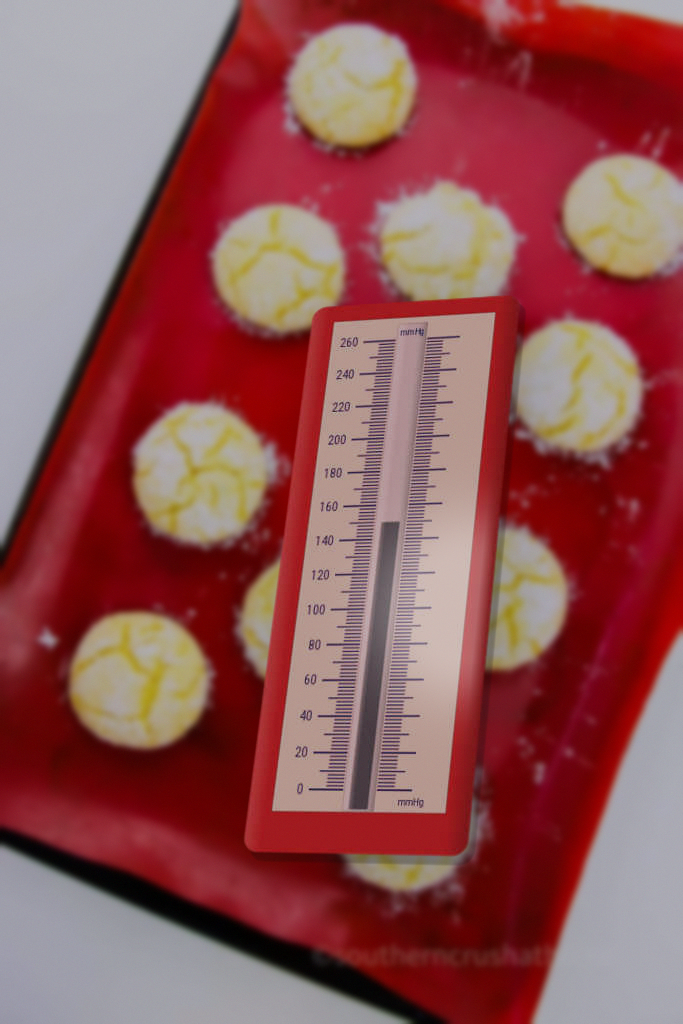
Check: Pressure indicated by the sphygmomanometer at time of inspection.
150 mmHg
